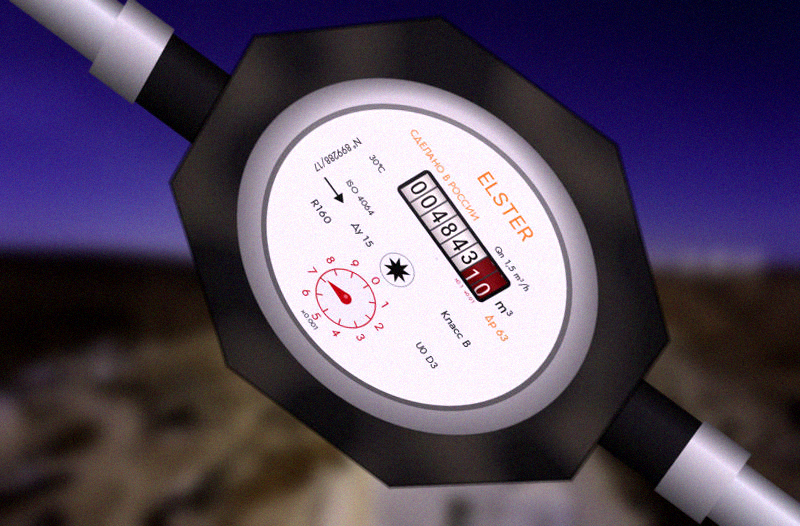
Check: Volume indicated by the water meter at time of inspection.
4843.097 m³
